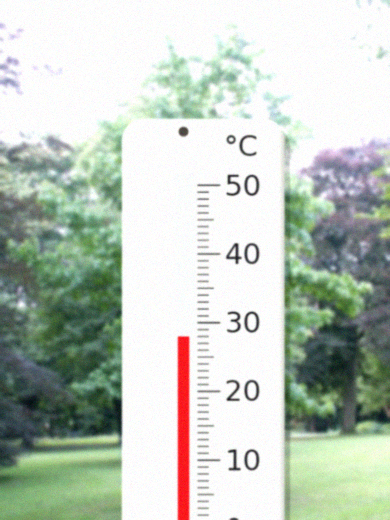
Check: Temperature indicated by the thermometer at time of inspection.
28 °C
